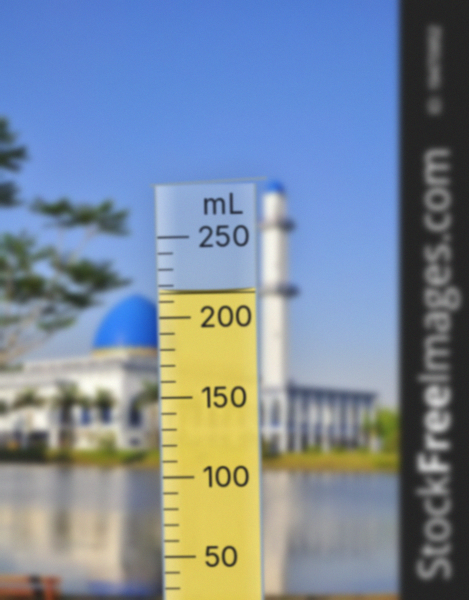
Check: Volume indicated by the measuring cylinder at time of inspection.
215 mL
